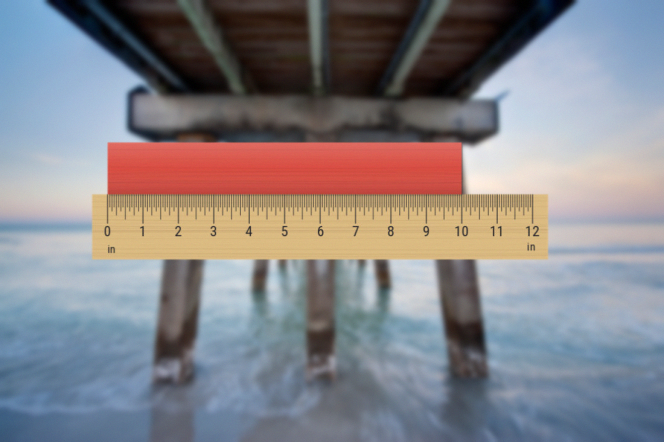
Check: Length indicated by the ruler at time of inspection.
10 in
